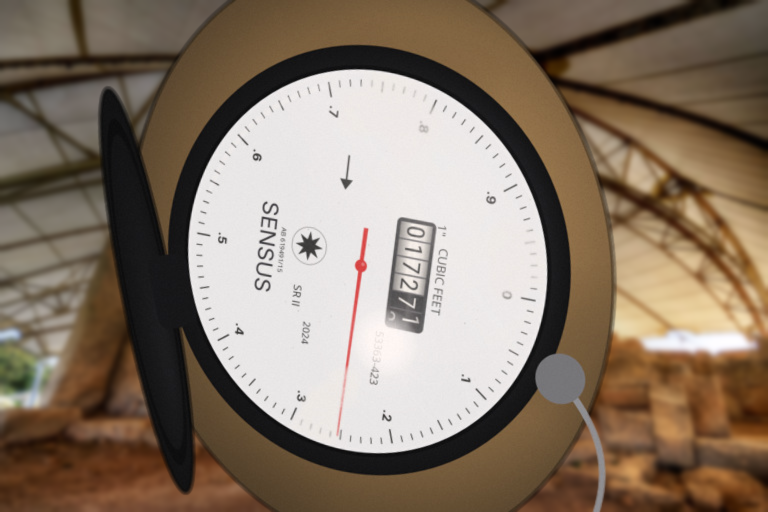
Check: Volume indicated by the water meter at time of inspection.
17271.25 ft³
